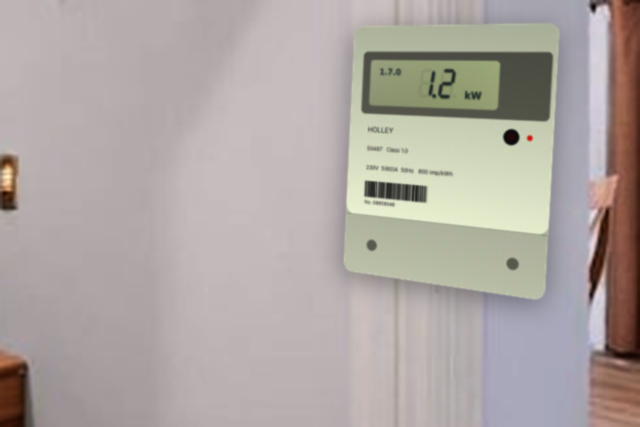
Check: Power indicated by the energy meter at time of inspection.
1.2 kW
